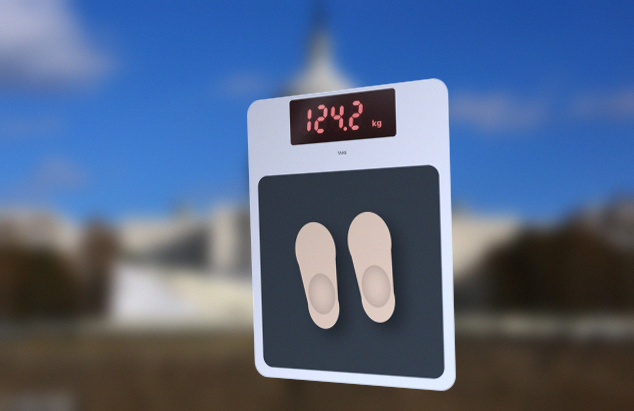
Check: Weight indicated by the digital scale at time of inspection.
124.2 kg
